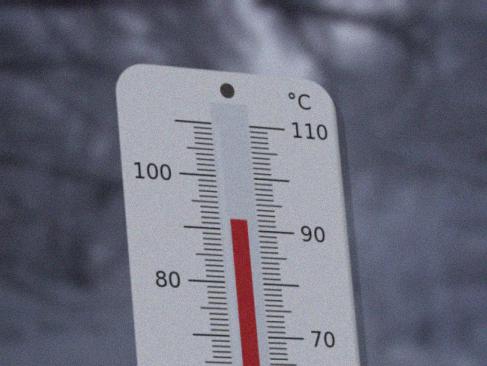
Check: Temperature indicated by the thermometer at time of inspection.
92 °C
